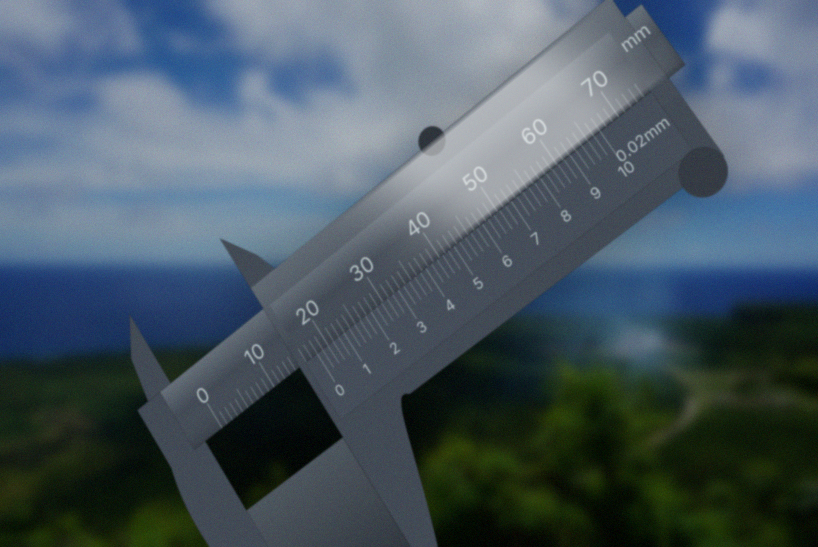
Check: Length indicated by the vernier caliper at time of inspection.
18.0 mm
